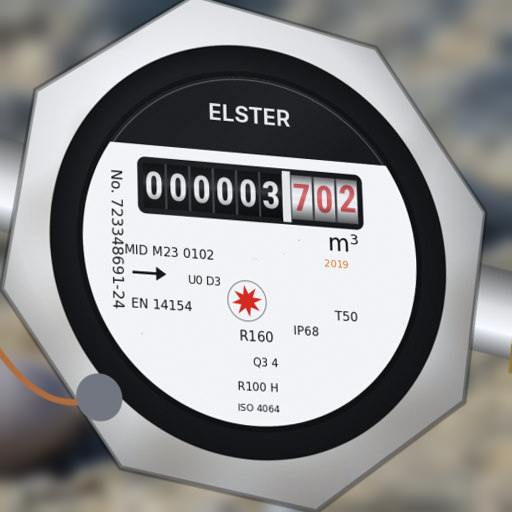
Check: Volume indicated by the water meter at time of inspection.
3.702 m³
